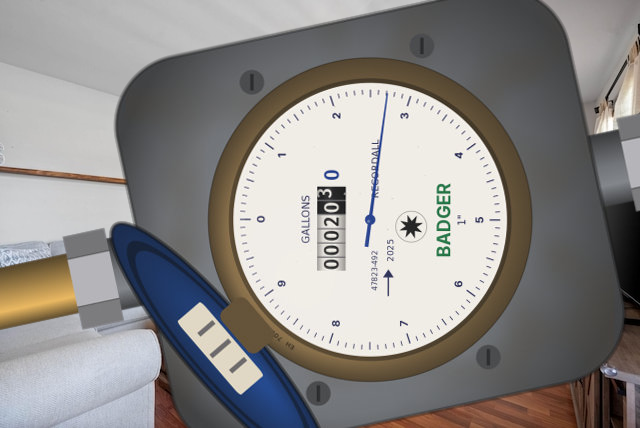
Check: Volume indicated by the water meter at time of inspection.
2032.7 gal
